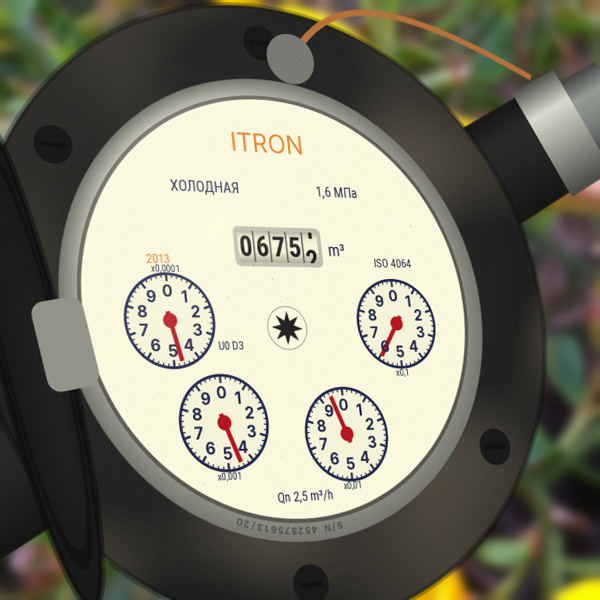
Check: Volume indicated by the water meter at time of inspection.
6751.5944 m³
